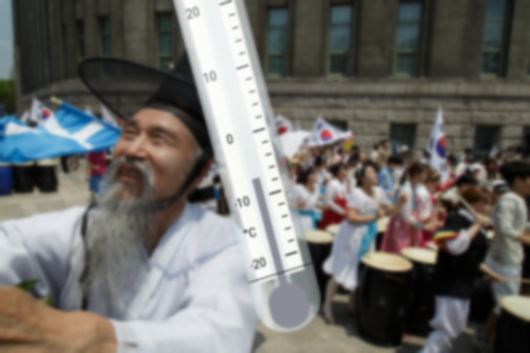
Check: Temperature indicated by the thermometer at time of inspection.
-7 °C
